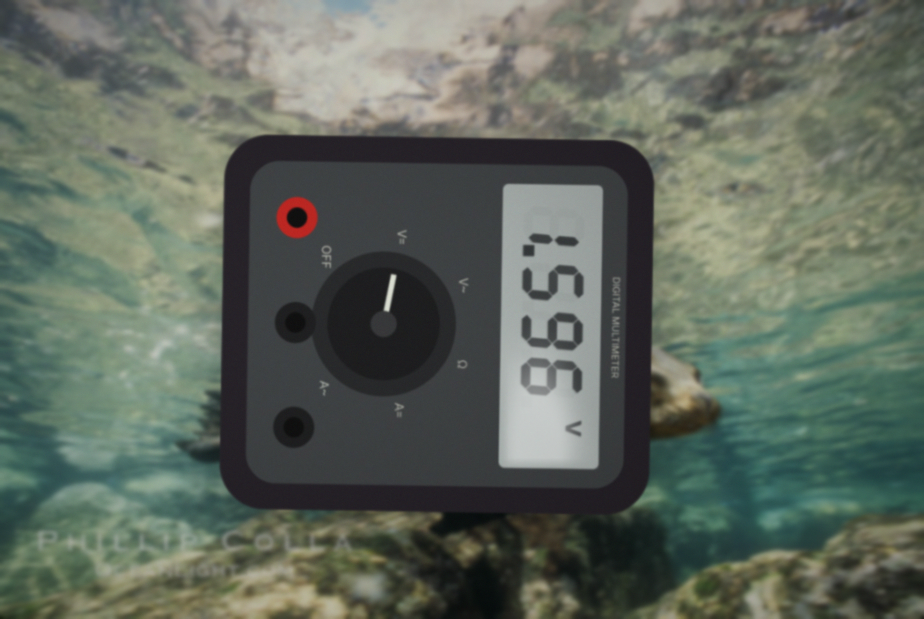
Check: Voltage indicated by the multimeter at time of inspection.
1.596 V
